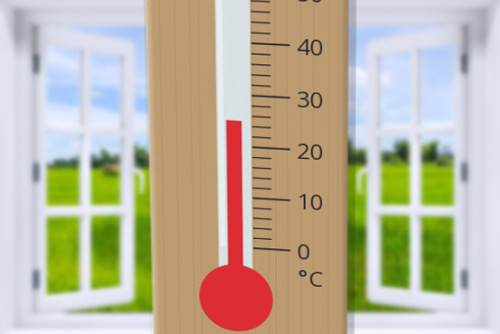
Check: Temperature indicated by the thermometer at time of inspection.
25 °C
